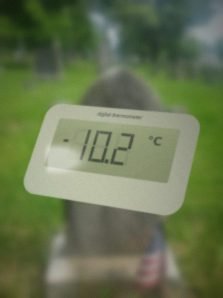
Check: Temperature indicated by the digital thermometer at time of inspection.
-10.2 °C
